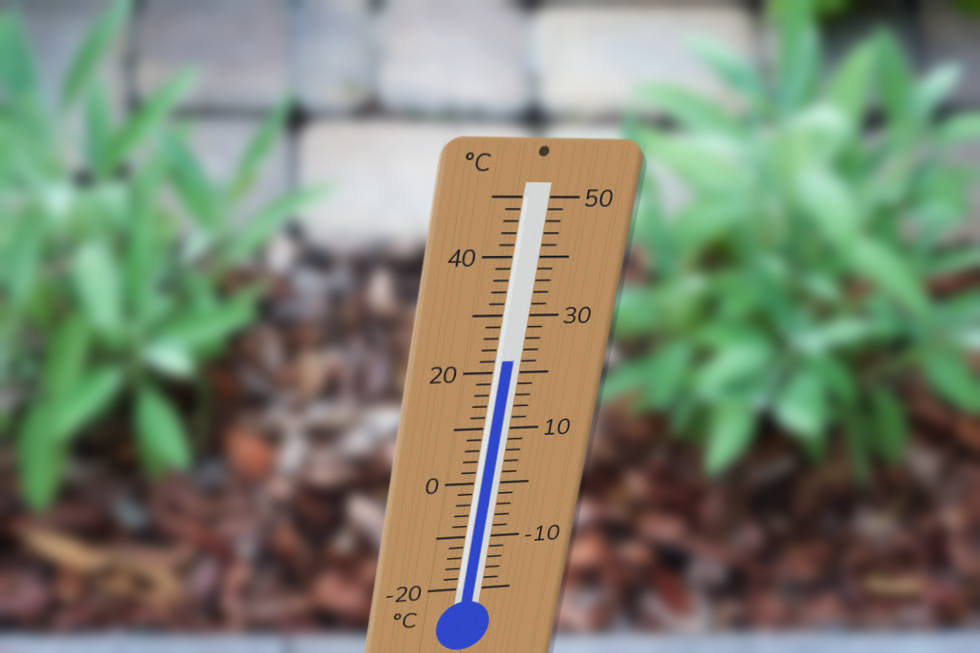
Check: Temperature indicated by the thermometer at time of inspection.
22 °C
